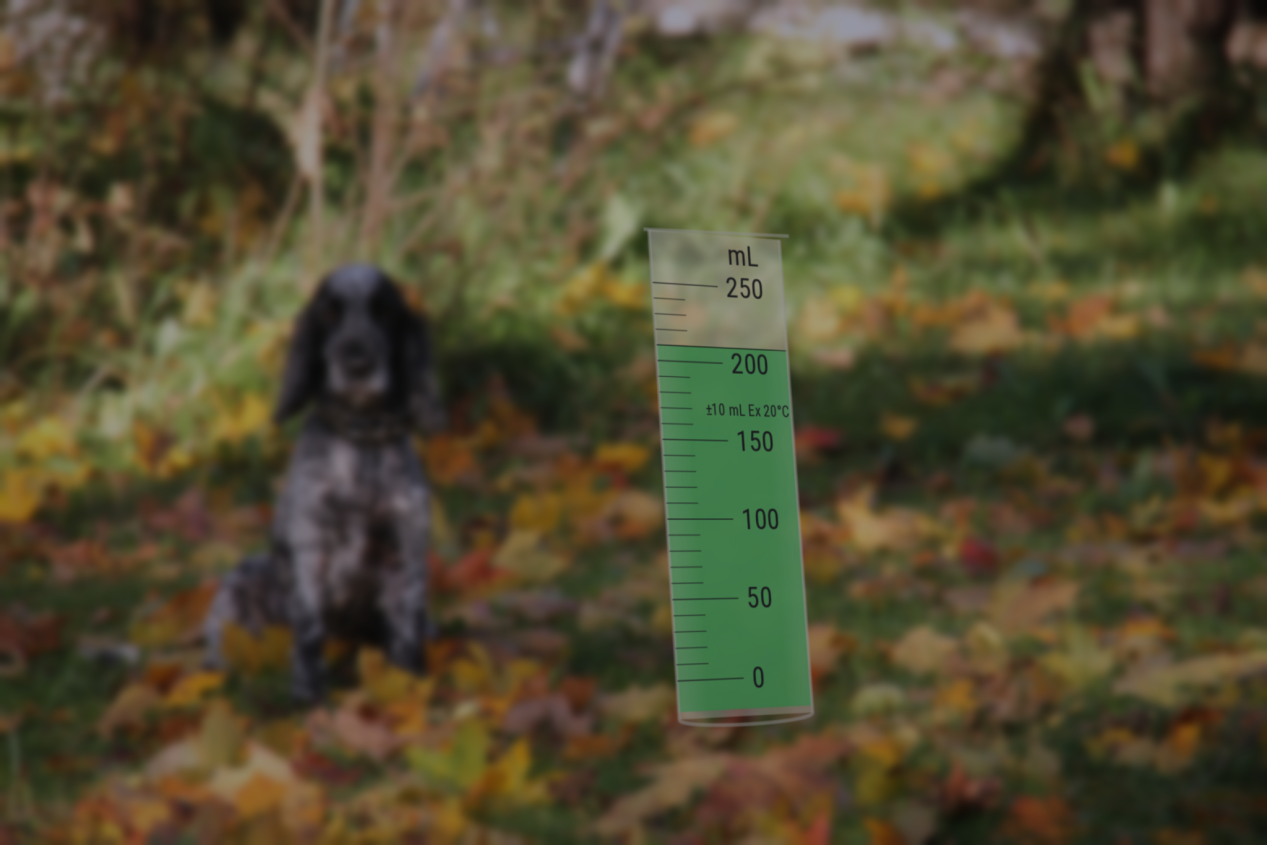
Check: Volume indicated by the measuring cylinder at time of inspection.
210 mL
